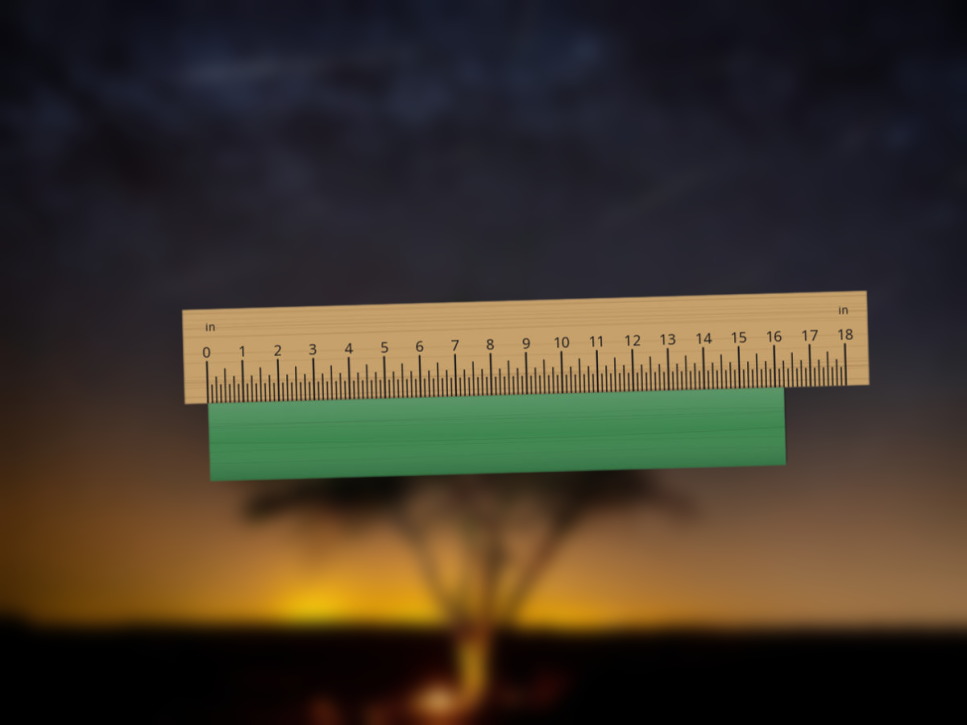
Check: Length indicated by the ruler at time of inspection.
16.25 in
